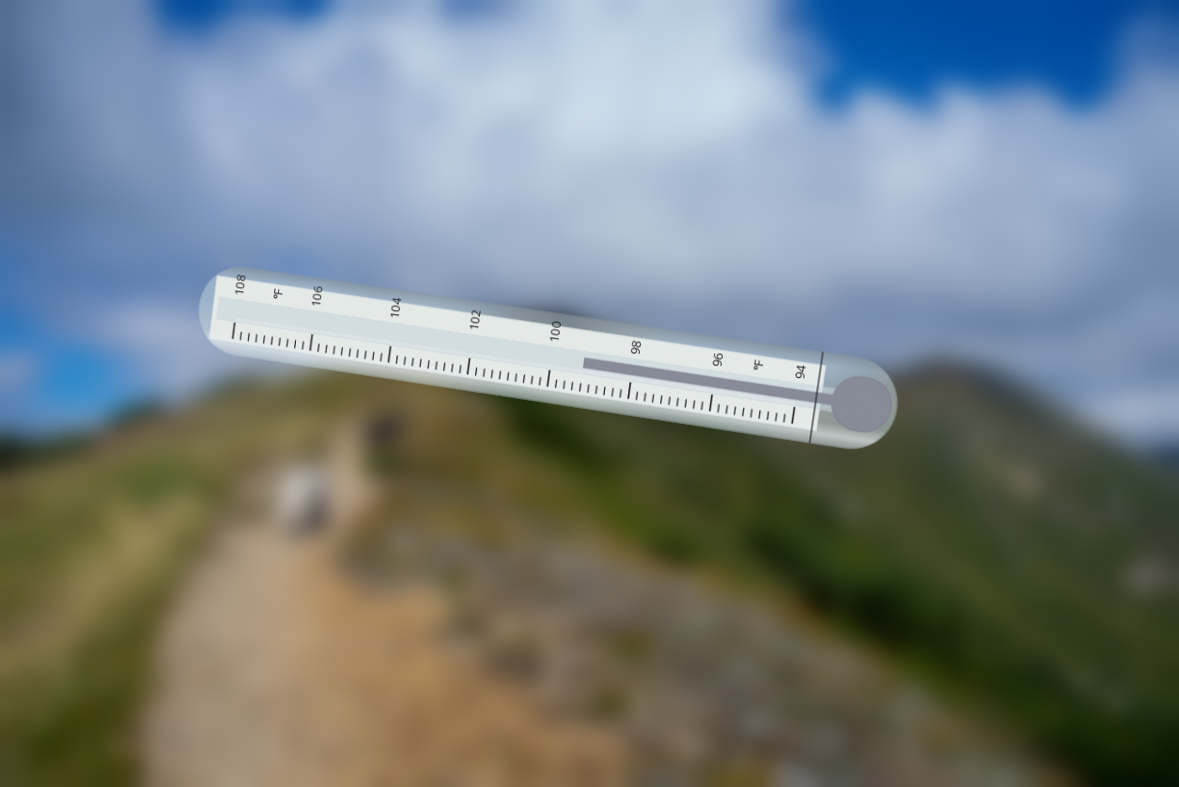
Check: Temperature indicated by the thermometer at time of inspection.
99.2 °F
